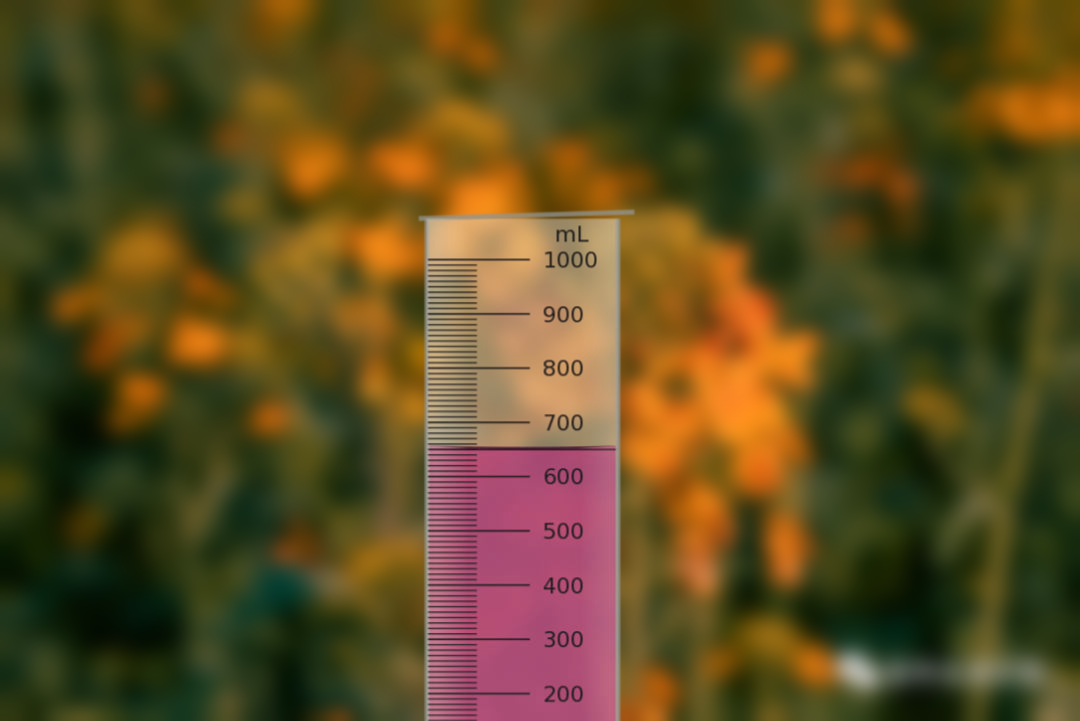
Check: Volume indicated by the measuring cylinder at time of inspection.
650 mL
